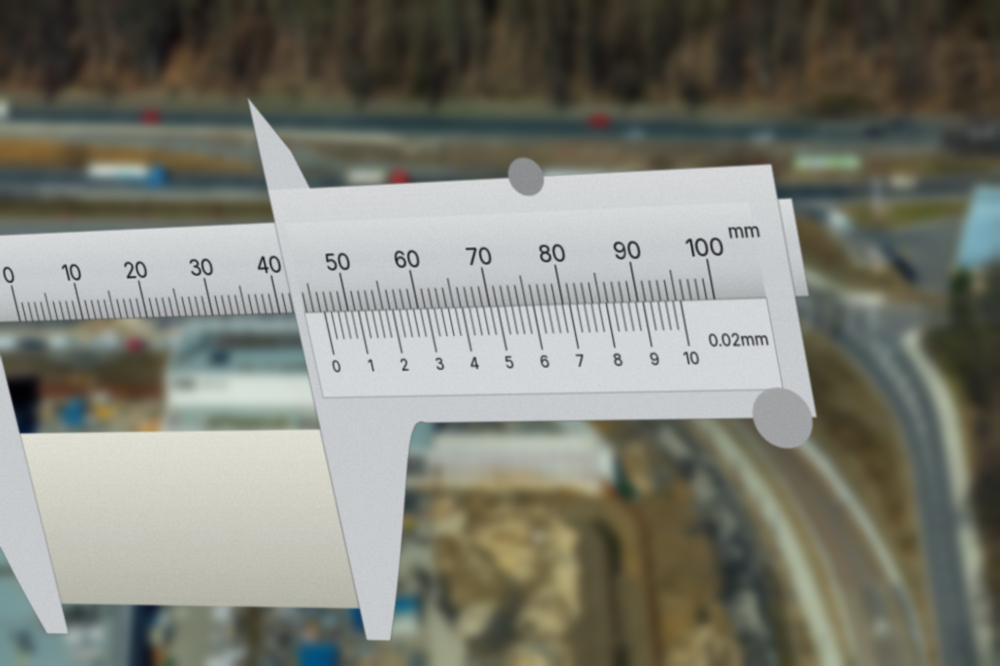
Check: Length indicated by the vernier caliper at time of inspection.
46.6 mm
